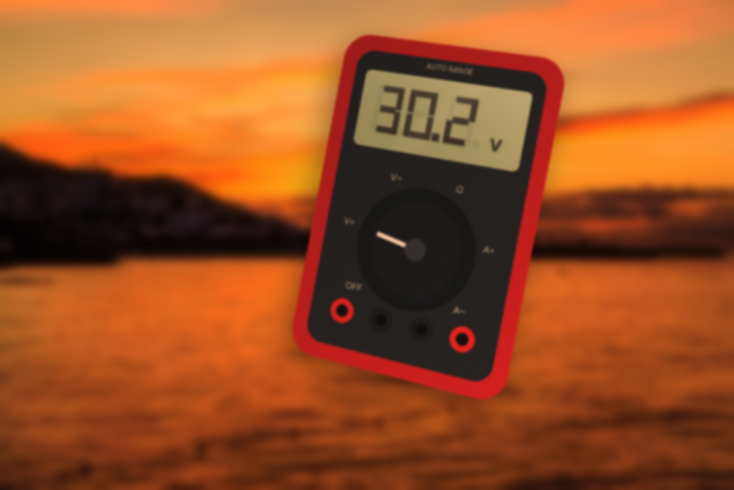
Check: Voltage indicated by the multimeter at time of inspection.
30.2 V
